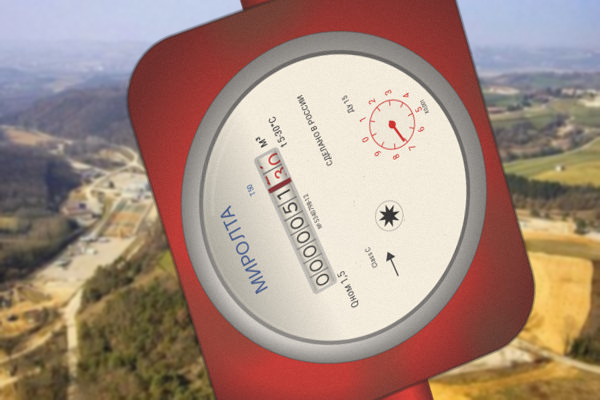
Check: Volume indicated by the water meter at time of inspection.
51.297 m³
